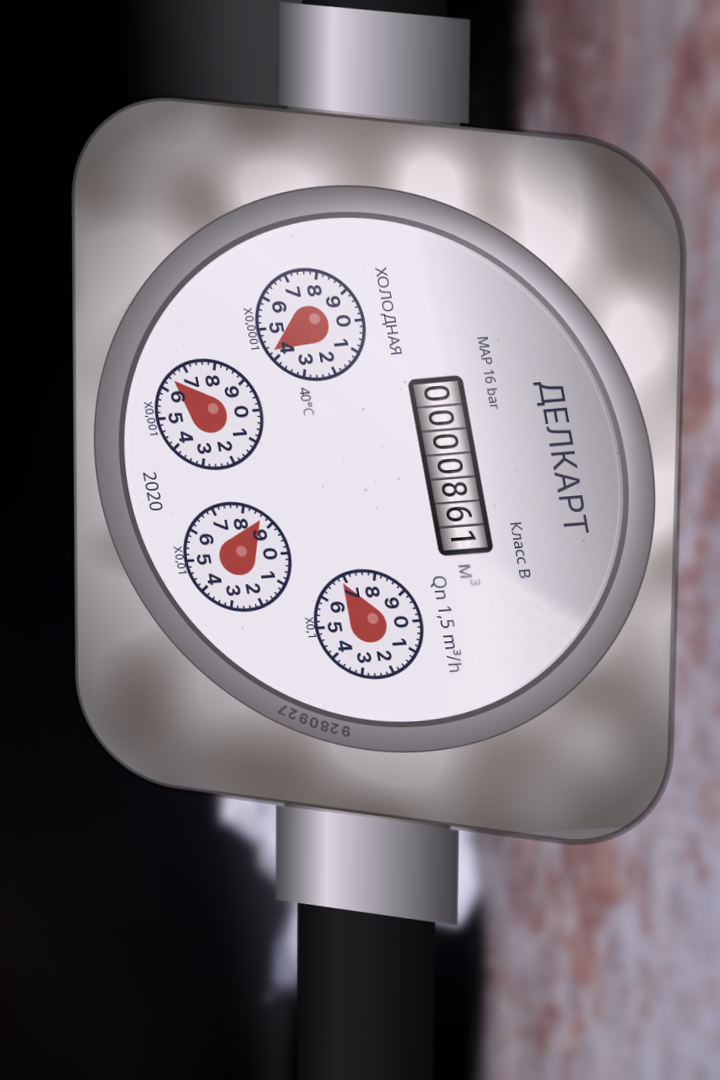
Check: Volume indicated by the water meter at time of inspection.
861.6864 m³
